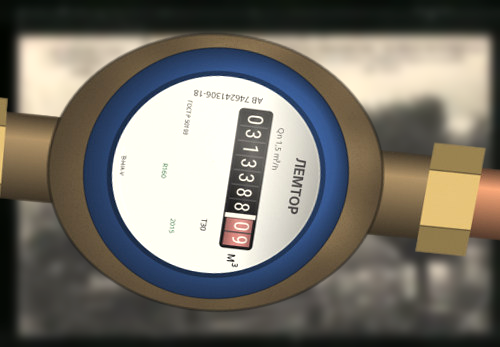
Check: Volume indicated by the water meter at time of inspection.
313388.09 m³
